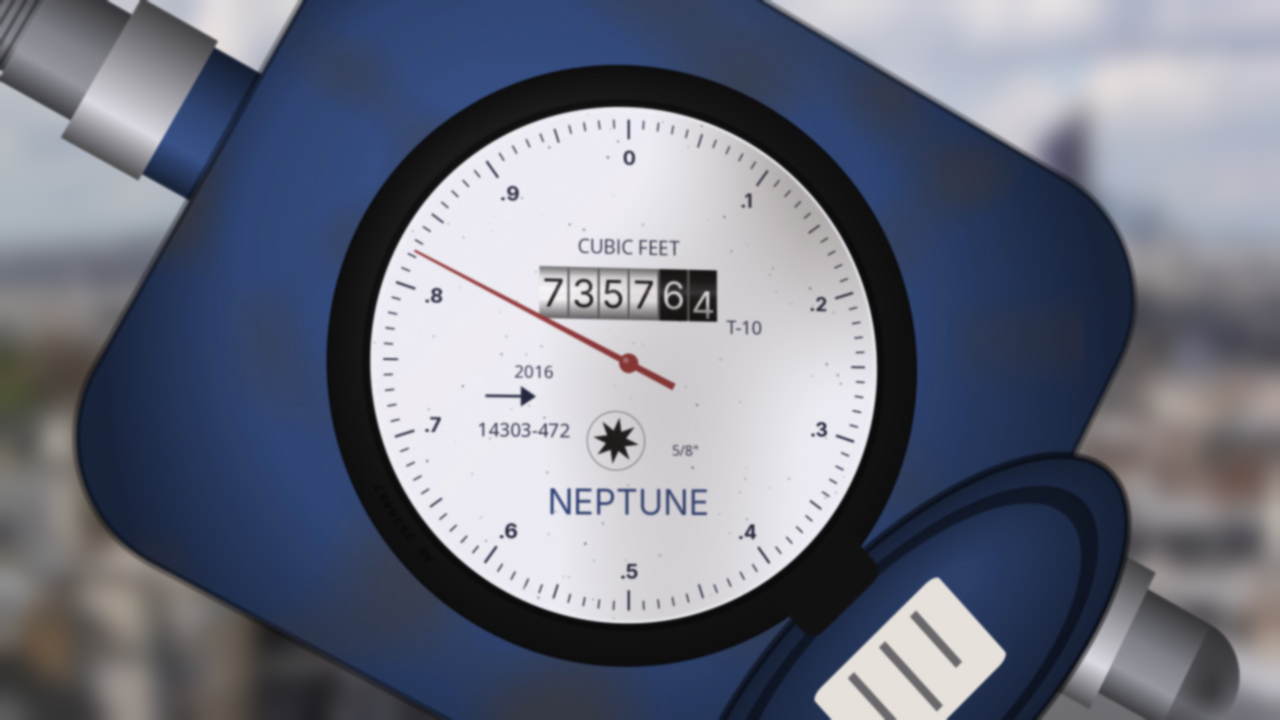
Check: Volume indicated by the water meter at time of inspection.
735763.82 ft³
